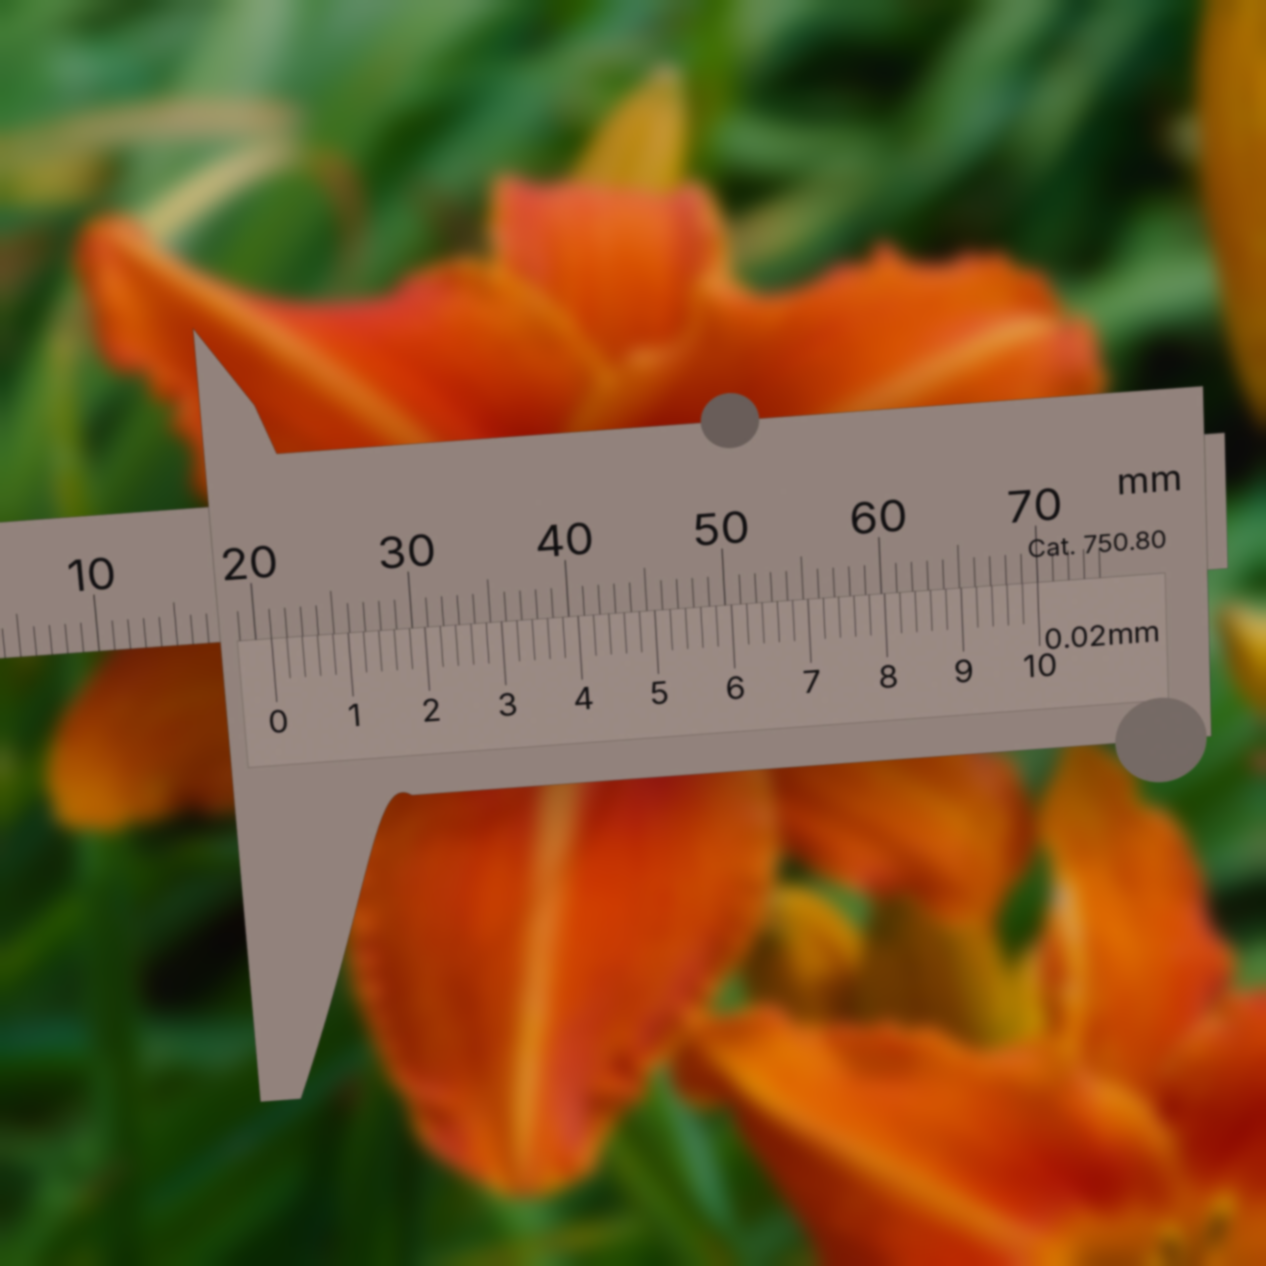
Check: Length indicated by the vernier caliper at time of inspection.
21.0 mm
